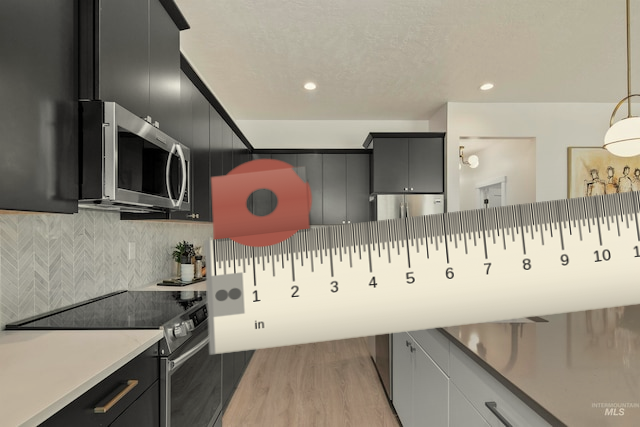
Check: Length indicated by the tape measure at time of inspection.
2.5 in
